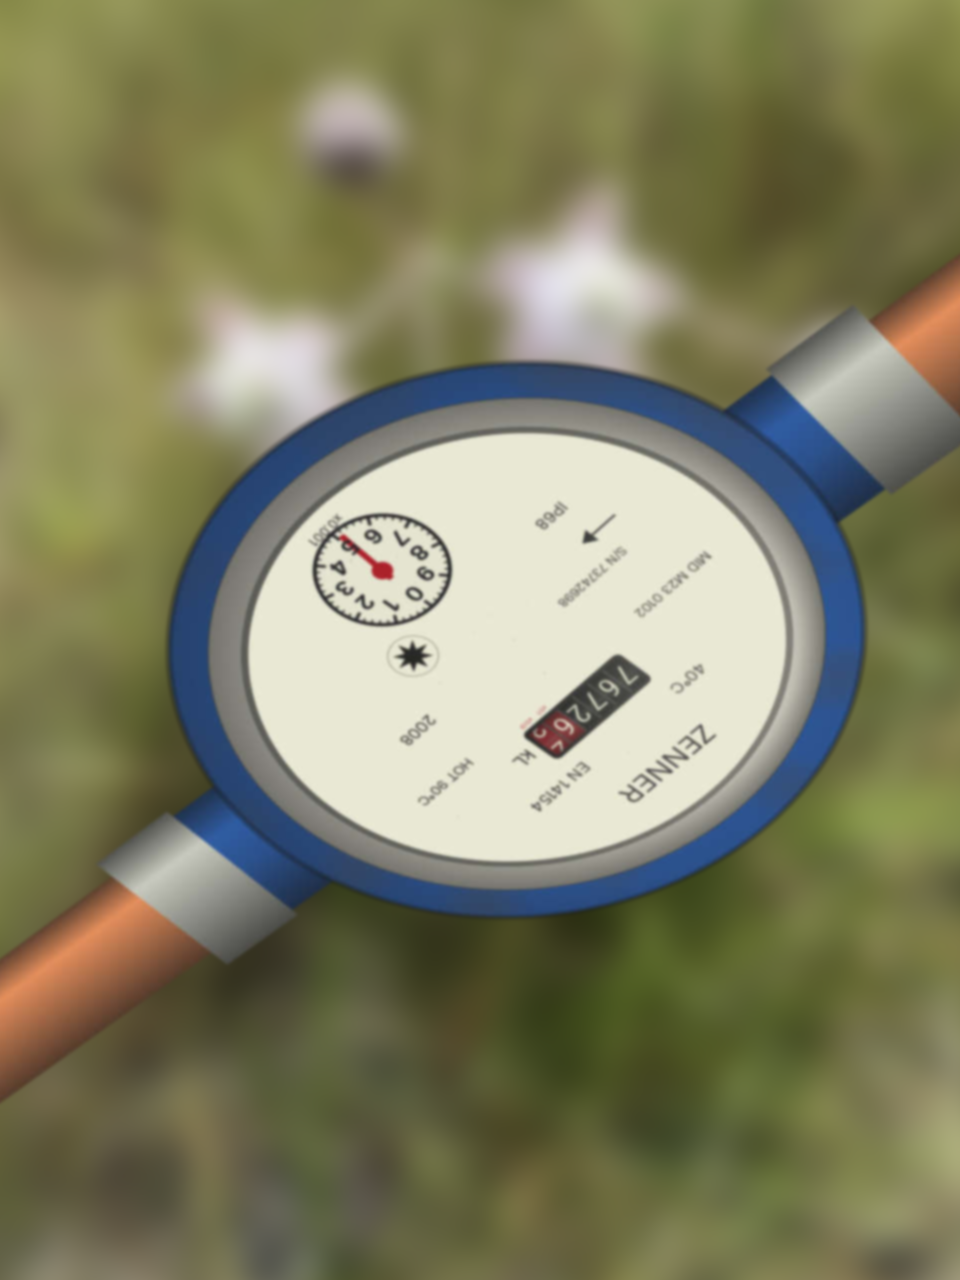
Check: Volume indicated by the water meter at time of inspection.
7672.625 kL
